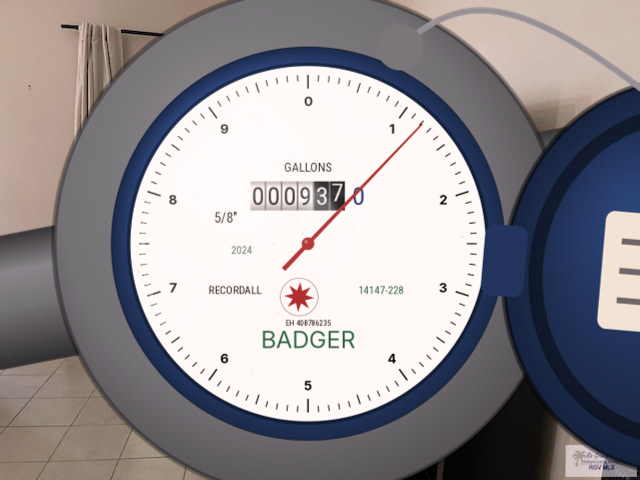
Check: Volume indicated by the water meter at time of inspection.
9371.2 gal
